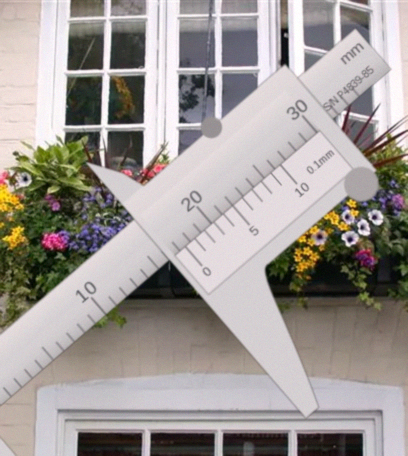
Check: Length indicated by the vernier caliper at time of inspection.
17.5 mm
